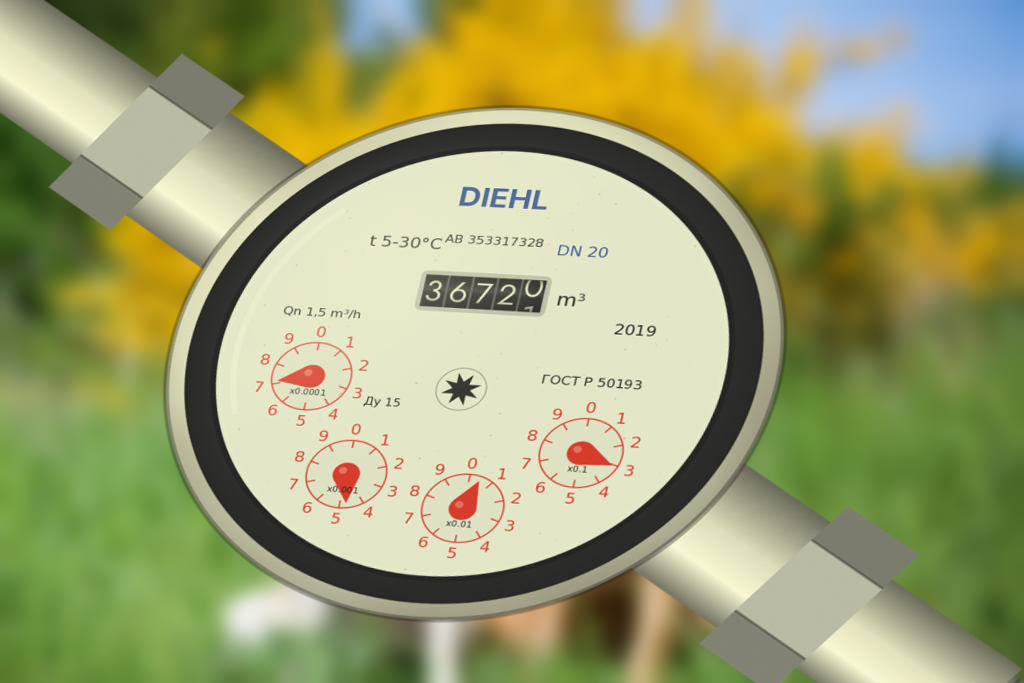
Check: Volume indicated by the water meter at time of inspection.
36720.3047 m³
